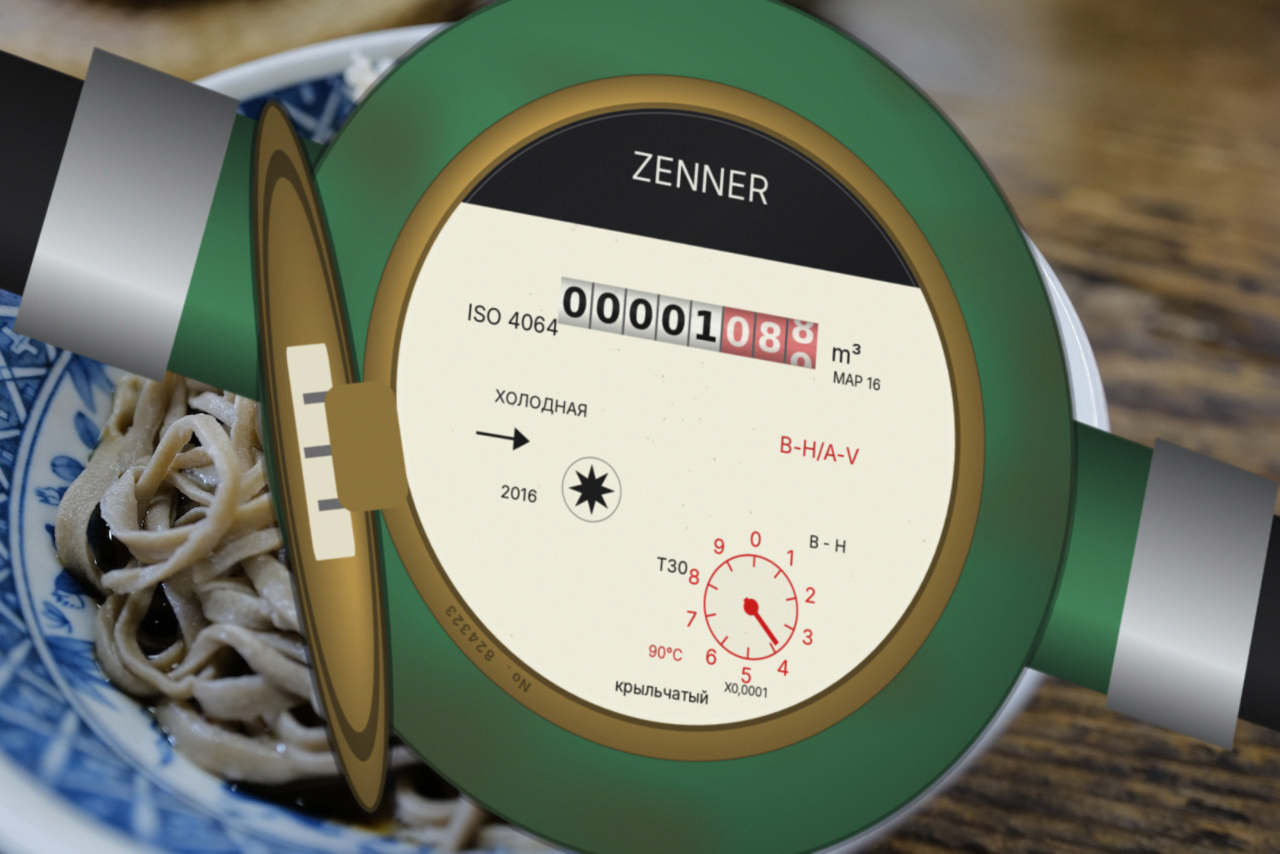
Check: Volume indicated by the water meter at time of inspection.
1.0883 m³
